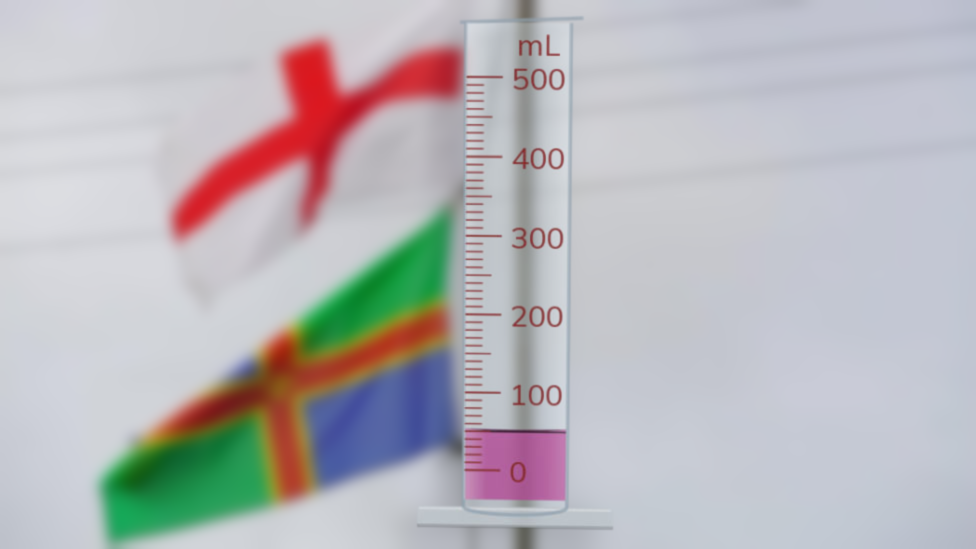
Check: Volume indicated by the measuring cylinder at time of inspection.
50 mL
